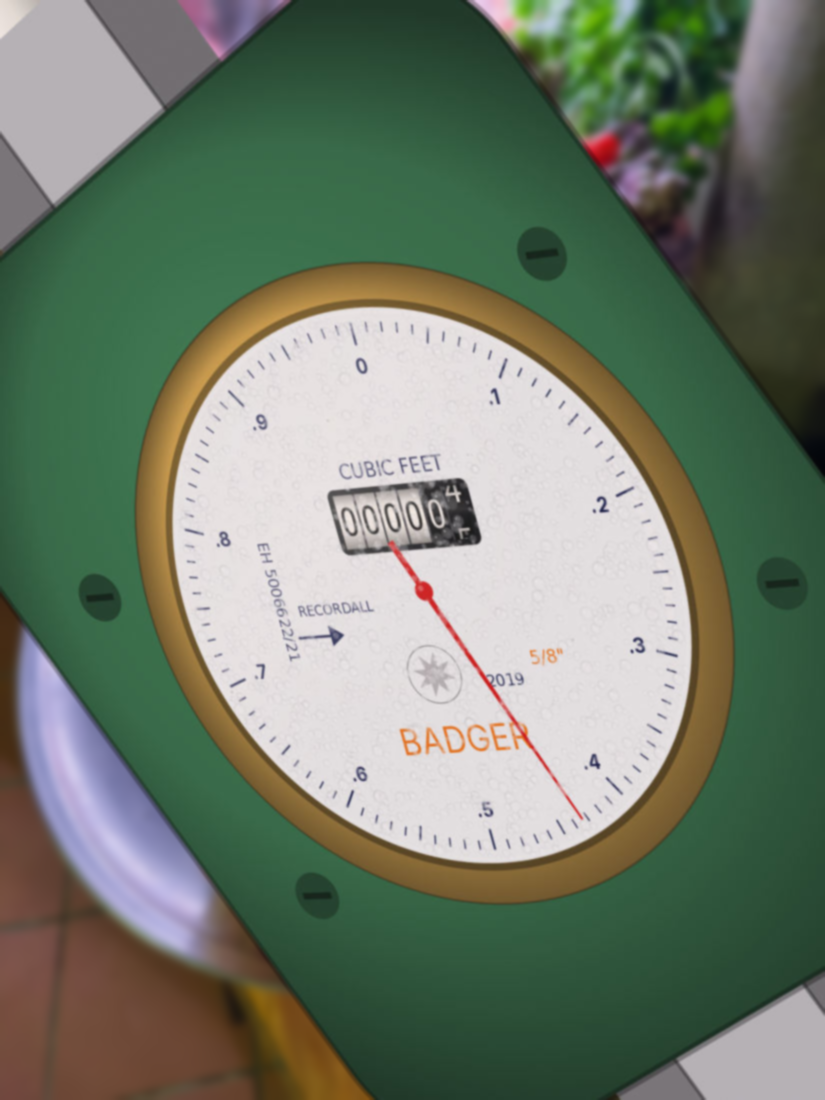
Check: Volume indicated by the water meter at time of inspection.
4.43 ft³
